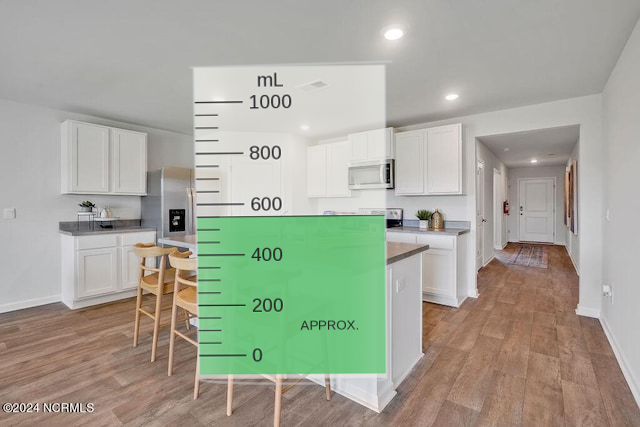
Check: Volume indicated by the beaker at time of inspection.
550 mL
